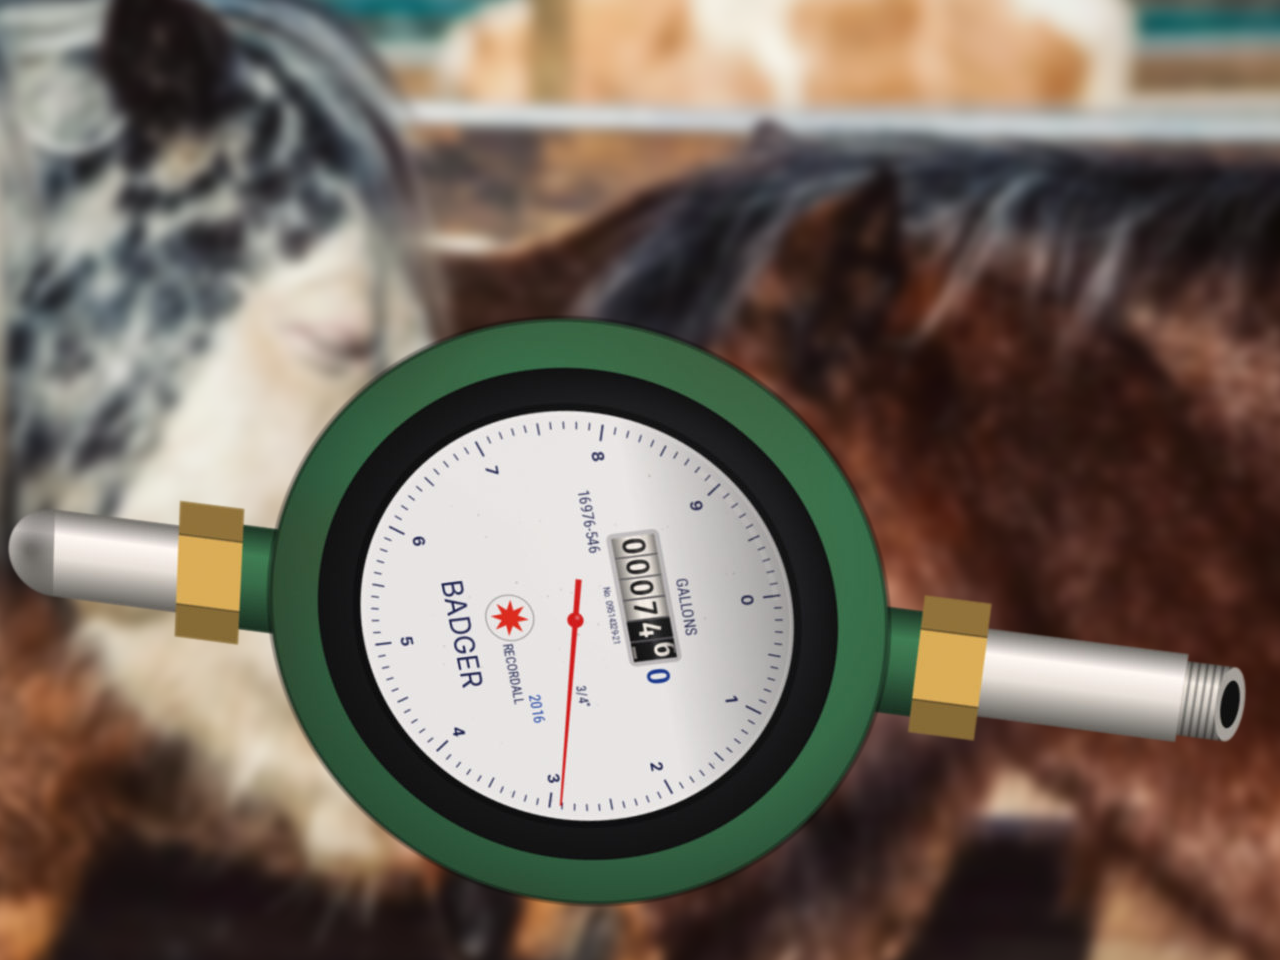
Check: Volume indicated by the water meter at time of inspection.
7462.9 gal
